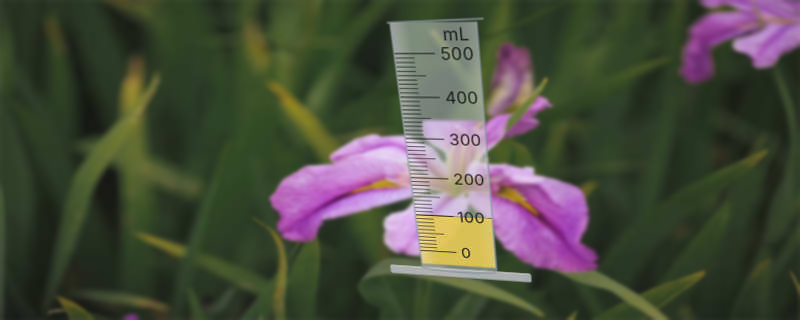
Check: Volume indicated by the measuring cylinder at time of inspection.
100 mL
